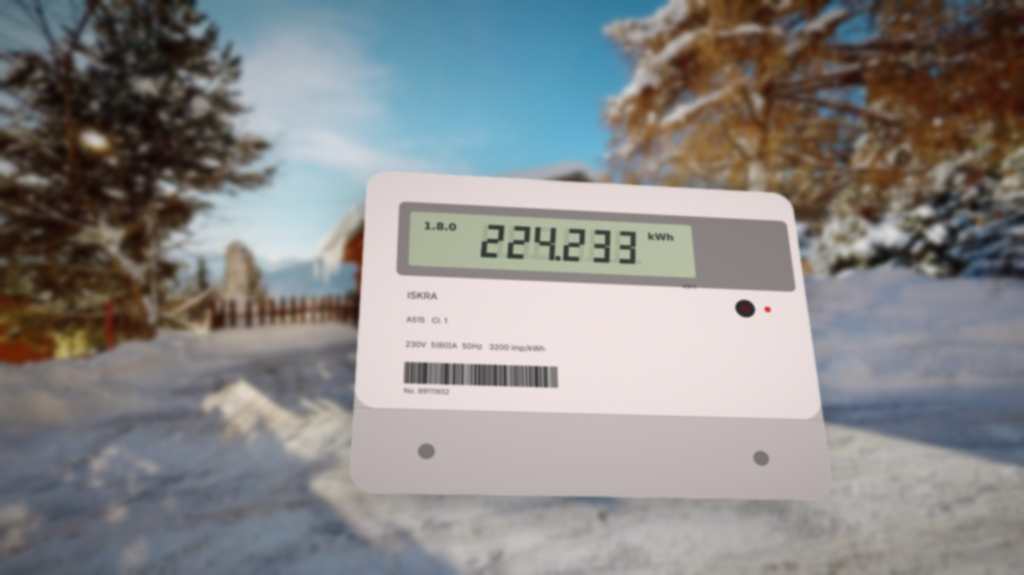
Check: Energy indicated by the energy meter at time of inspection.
224.233 kWh
